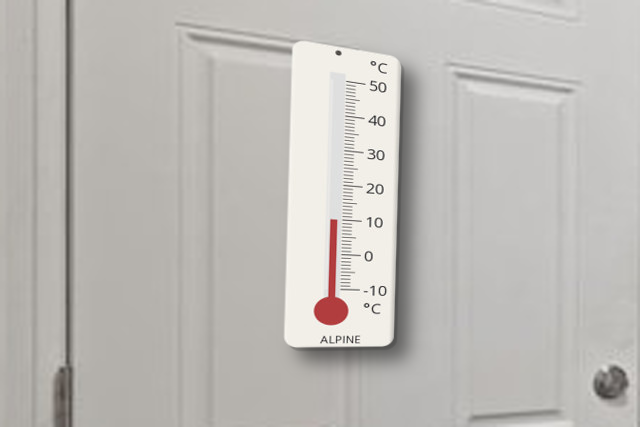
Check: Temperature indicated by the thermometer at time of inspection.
10 °C
